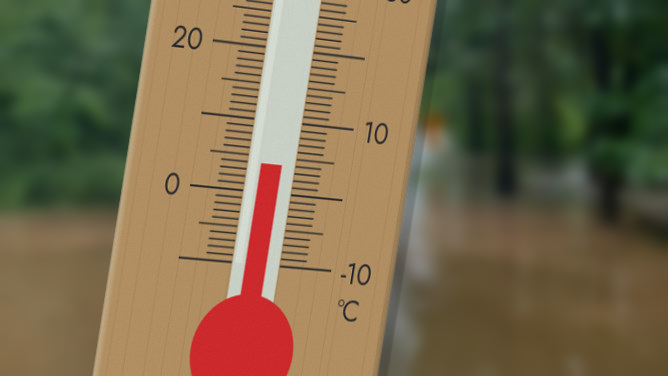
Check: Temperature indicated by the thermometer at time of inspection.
4 °C
